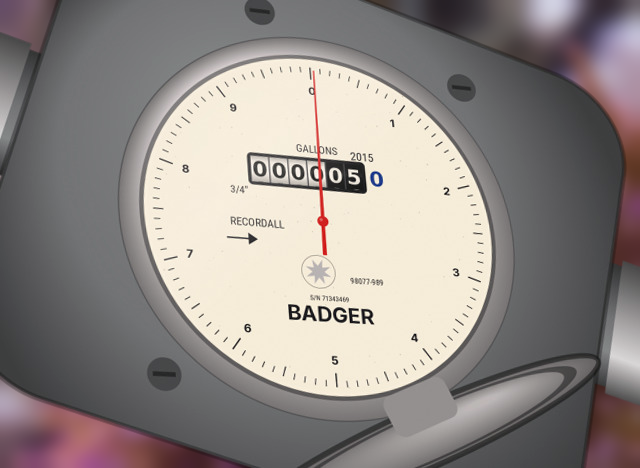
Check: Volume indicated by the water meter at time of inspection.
50.0 gal
